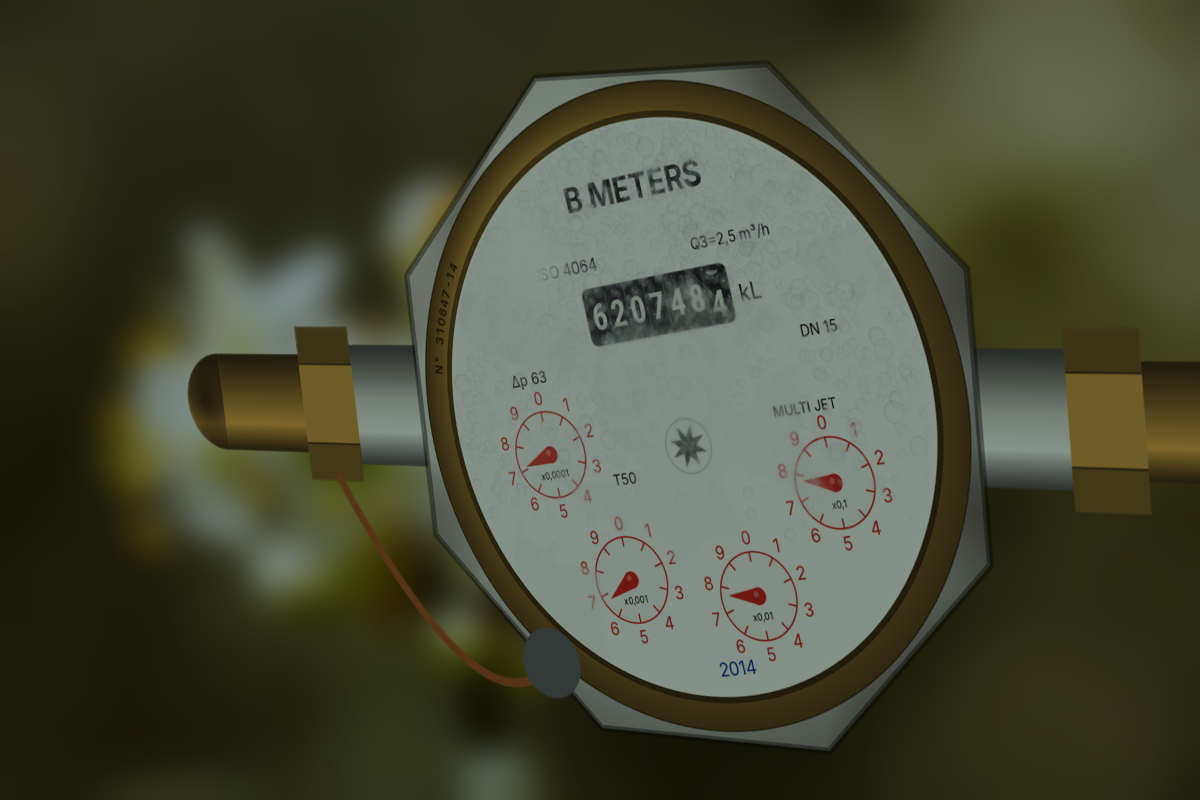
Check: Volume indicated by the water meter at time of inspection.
6207483.7767 kL
